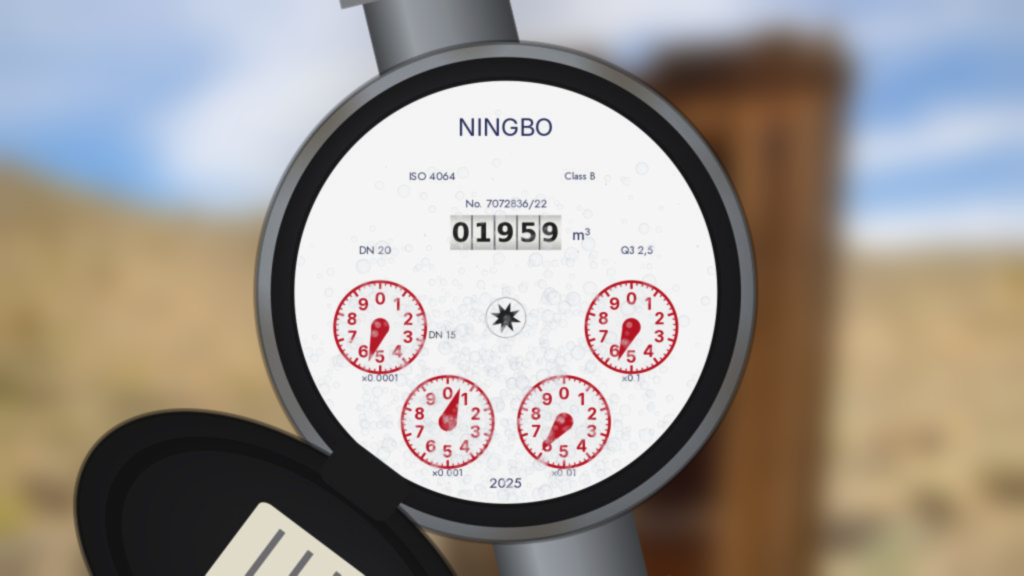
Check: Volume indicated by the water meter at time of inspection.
1959.5605 m³
